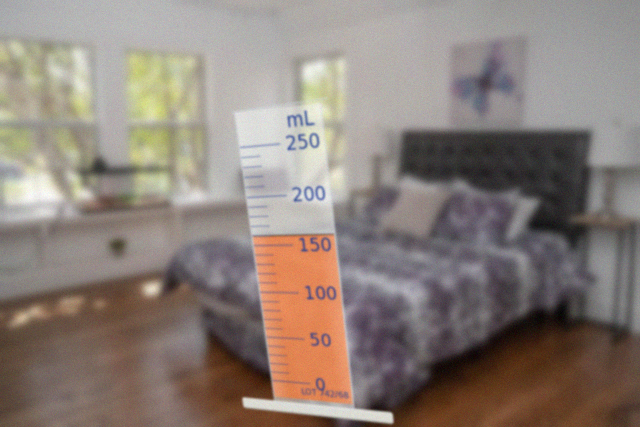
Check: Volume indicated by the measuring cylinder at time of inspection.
160 mL
